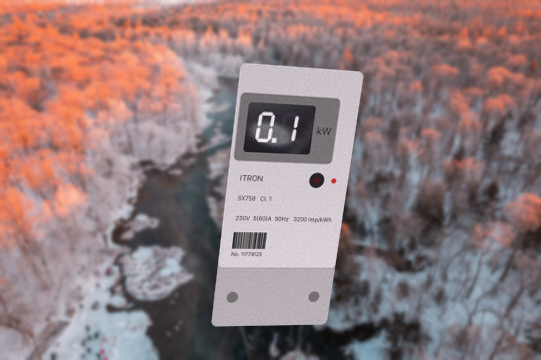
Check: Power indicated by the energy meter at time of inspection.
0.1 kW
